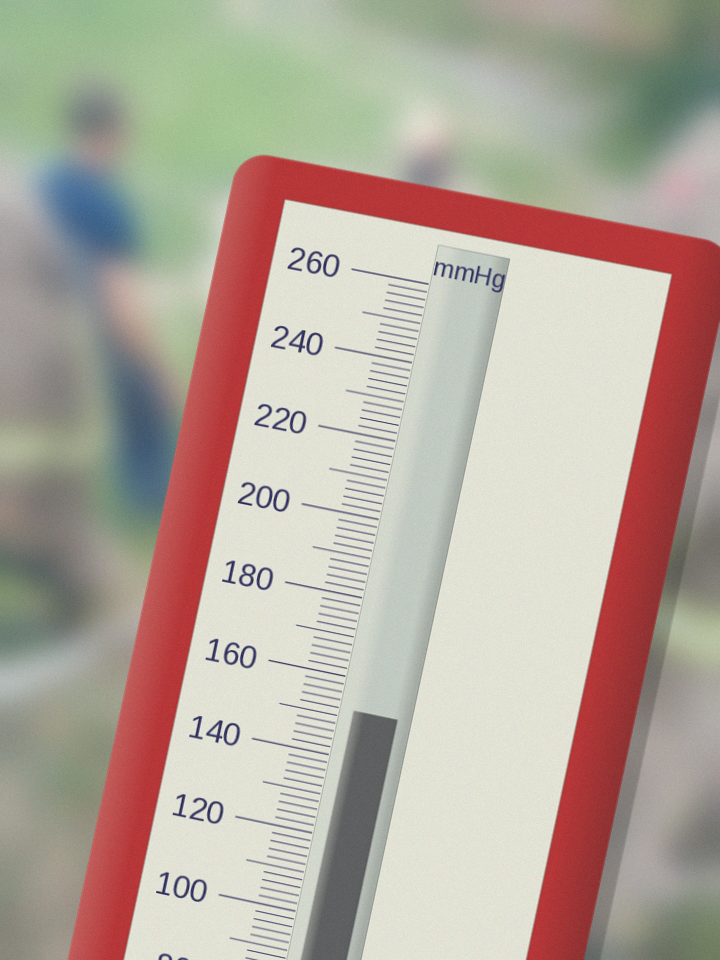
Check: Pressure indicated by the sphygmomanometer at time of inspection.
152 mmHg
